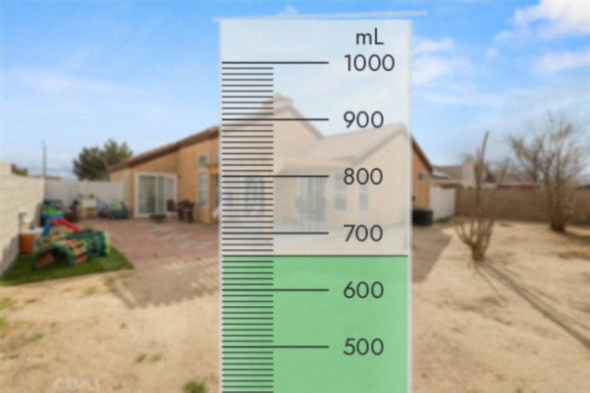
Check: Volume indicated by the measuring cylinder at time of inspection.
660 mL
